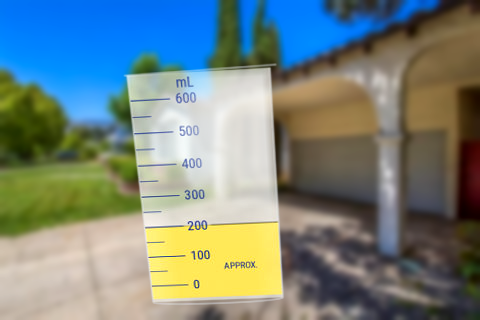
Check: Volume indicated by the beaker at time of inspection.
200 mL
